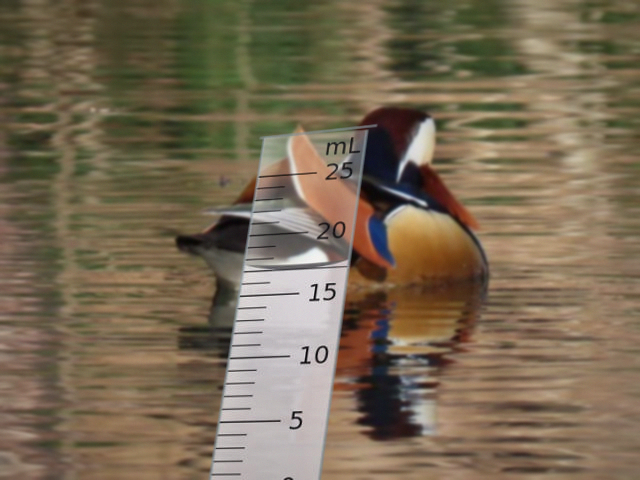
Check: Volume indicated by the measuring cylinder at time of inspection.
17 mL
